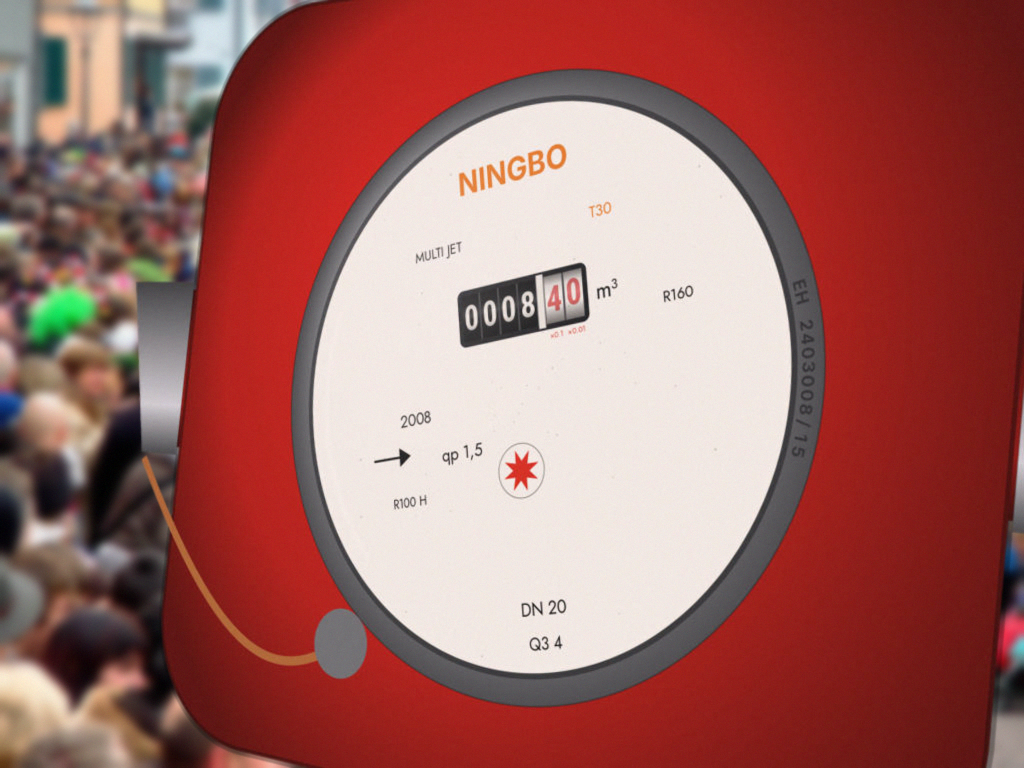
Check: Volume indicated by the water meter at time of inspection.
8.40 m³
